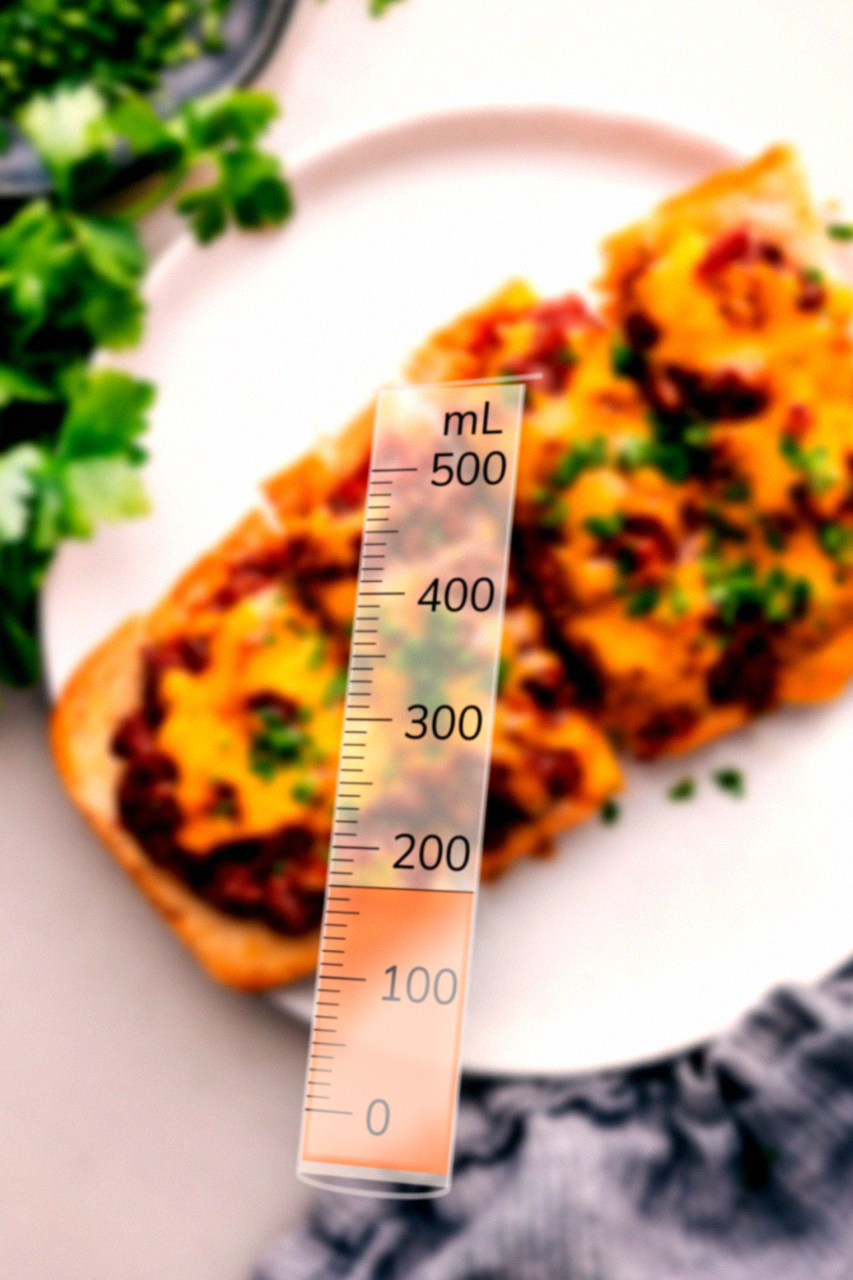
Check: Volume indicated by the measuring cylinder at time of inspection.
170 mL
